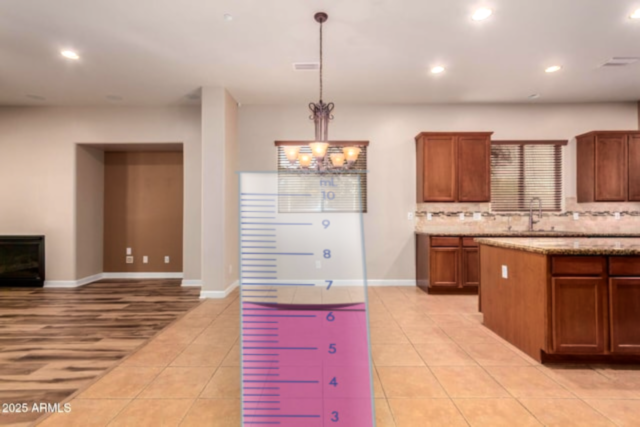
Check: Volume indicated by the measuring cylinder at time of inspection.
6.2 mL
